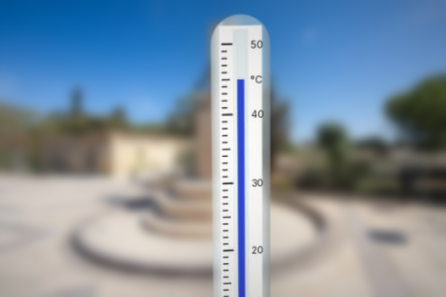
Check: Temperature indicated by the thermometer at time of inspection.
45 °C
